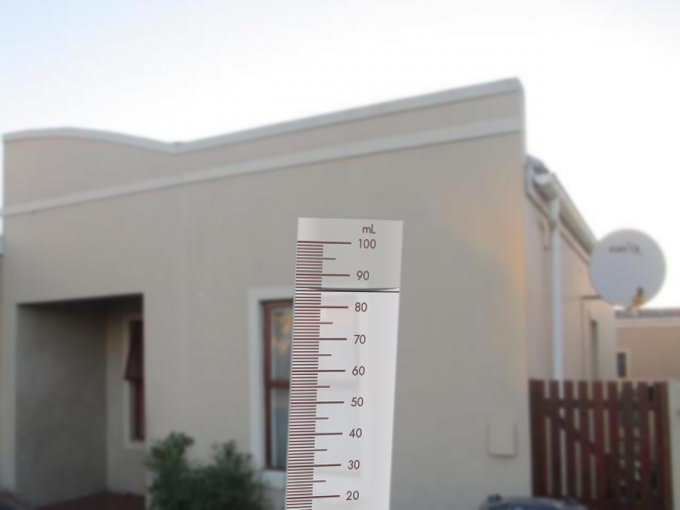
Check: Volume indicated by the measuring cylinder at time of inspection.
85 mL
